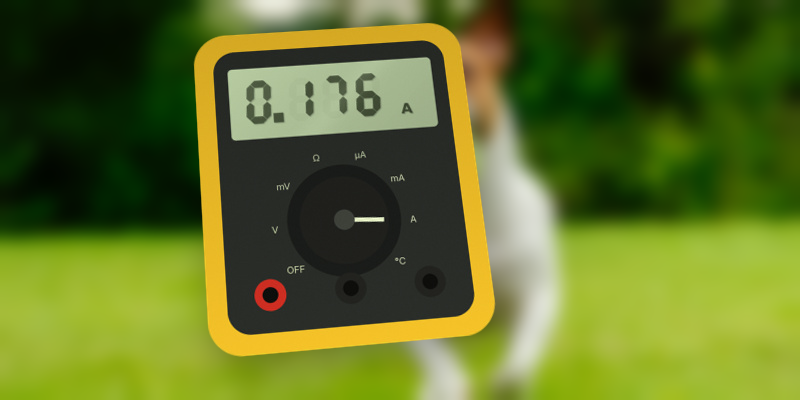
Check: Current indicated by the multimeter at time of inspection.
0.176 A
